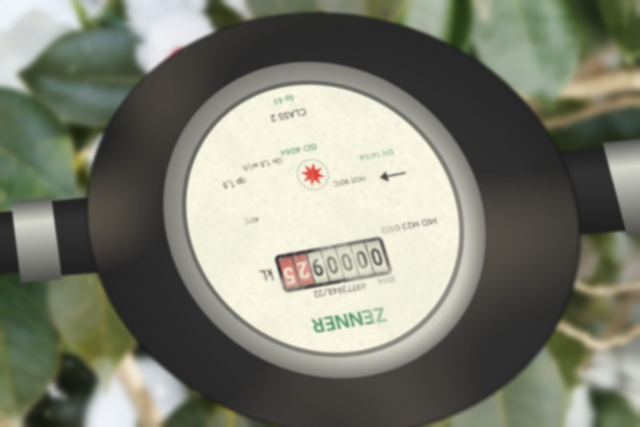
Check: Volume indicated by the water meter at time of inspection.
9.25 kL
